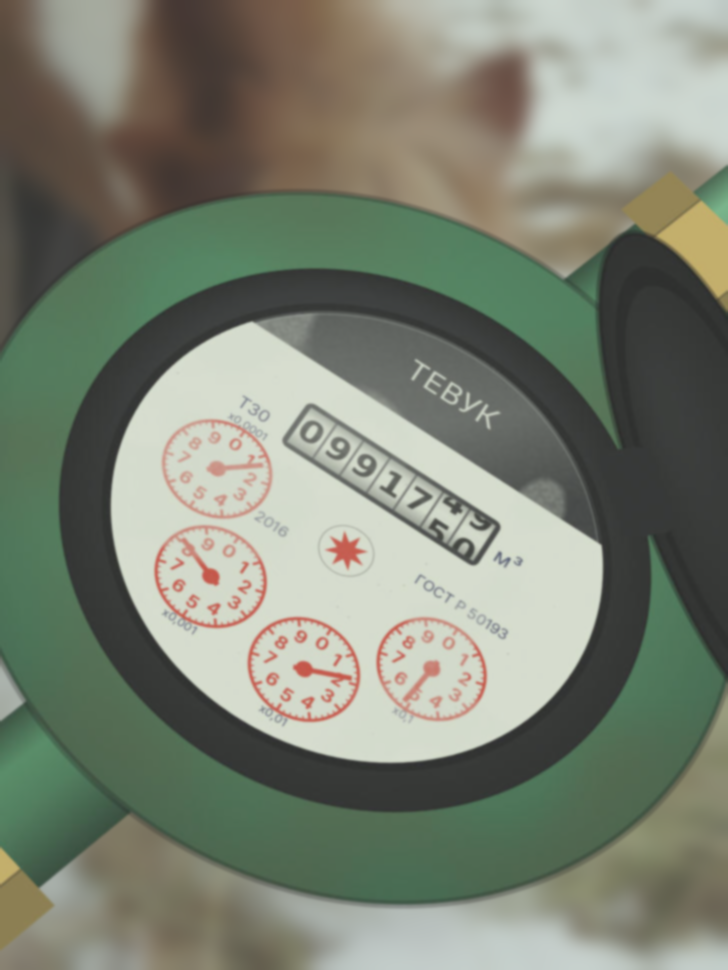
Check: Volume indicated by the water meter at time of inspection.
991749.5181 m³
